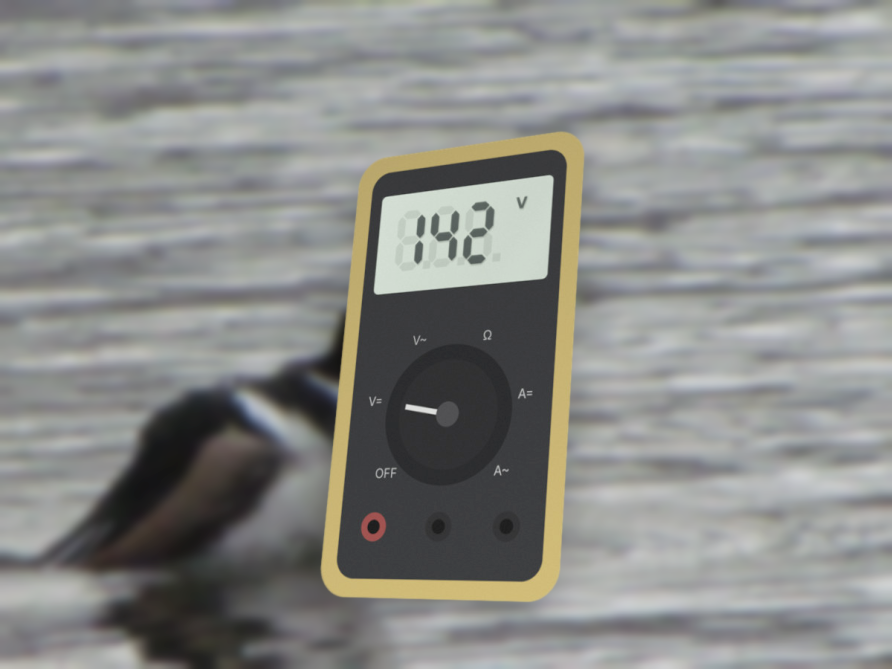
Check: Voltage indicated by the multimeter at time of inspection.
142 V
